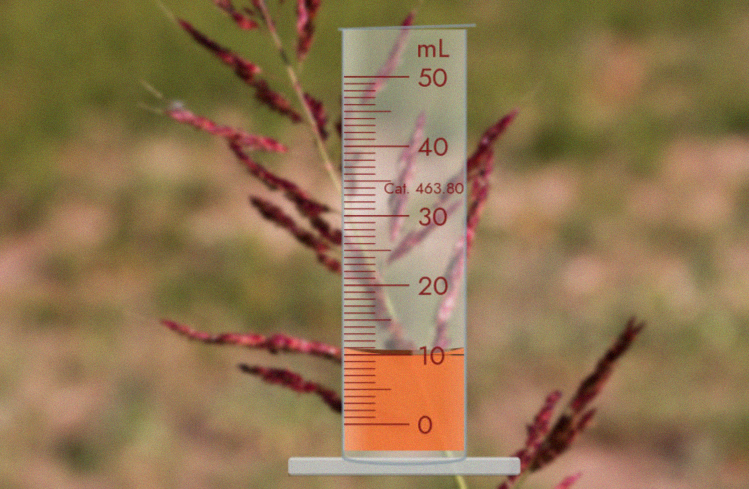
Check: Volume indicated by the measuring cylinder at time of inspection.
10 mL
